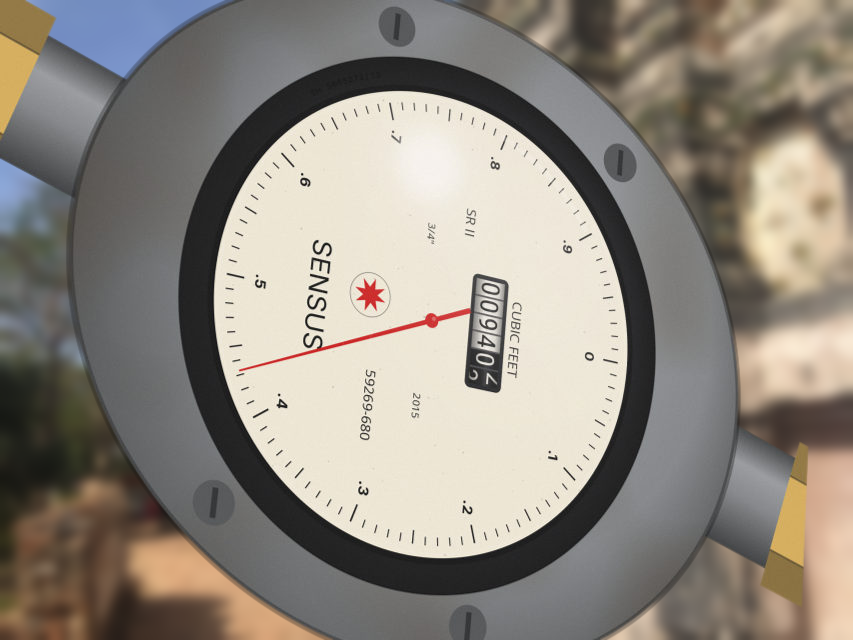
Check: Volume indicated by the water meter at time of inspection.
9402.43 ft³
